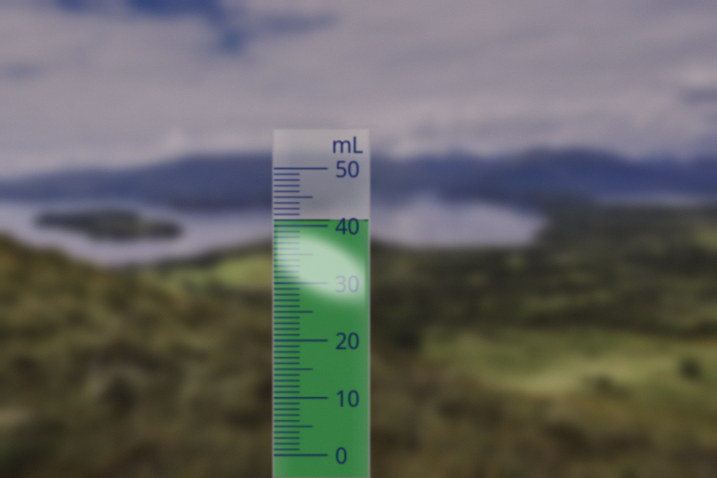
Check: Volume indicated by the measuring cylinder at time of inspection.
41 mL
